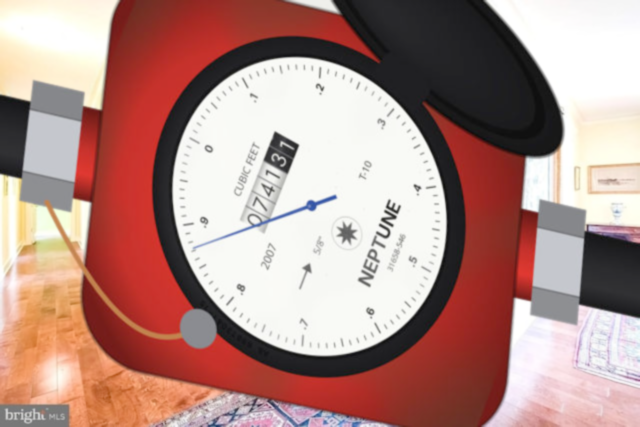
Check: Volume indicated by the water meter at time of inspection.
74130.87 ft³
